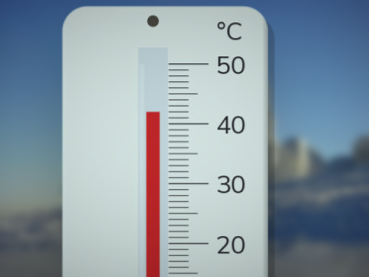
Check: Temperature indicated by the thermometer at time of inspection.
42 °C
